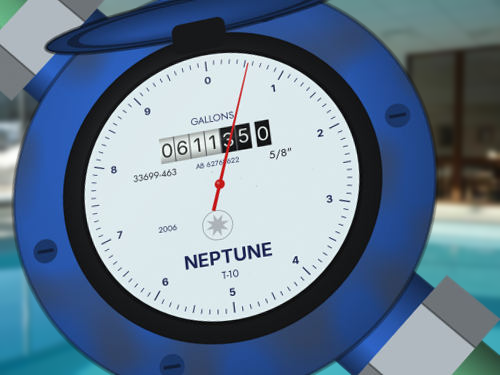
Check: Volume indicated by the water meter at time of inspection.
611350.5 gal
